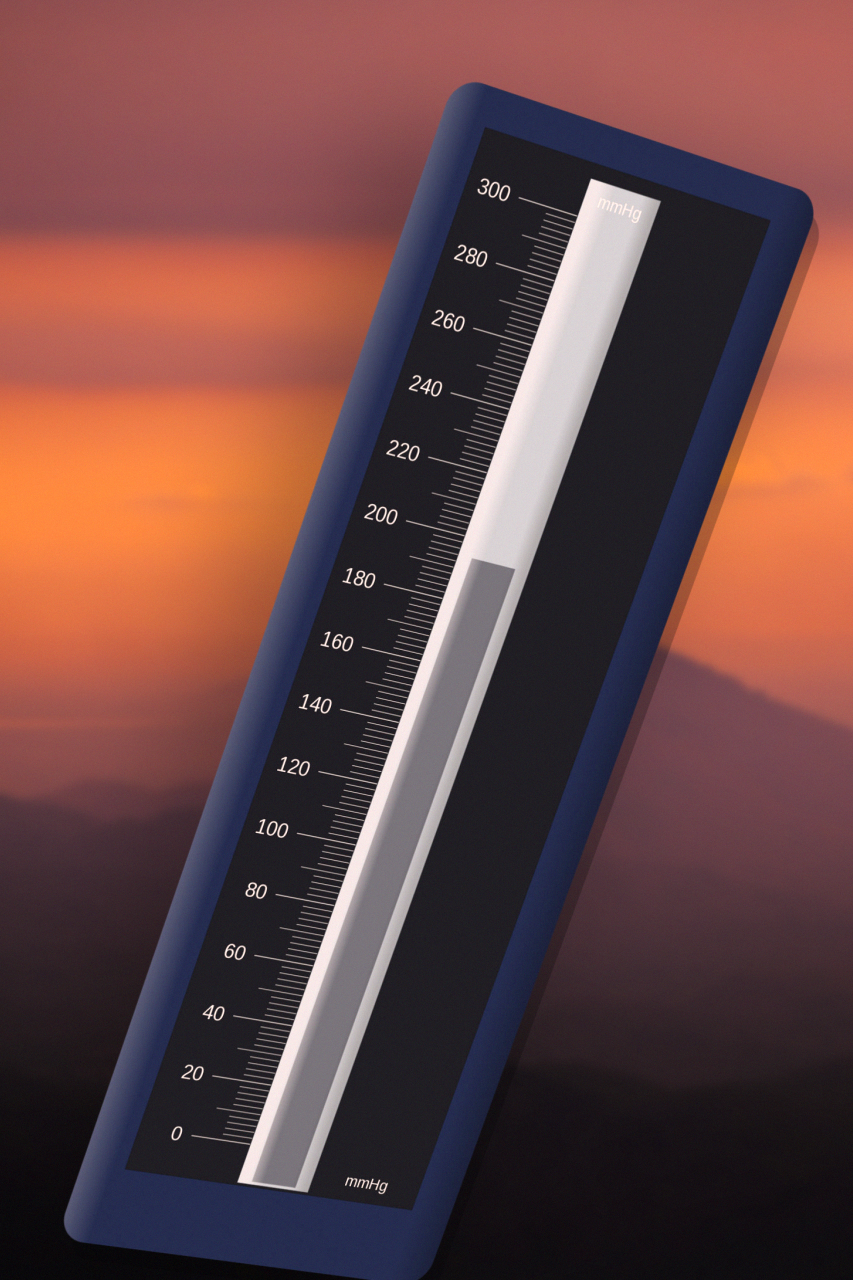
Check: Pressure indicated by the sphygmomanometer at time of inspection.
194 mmHg
